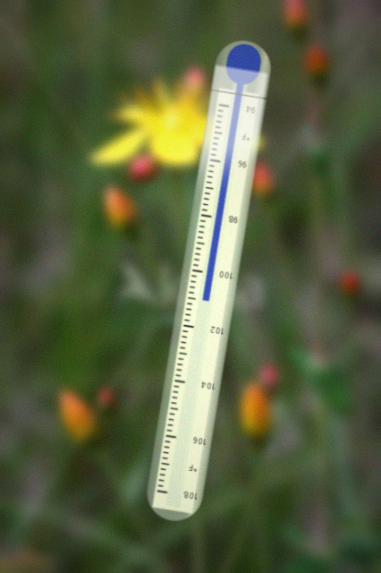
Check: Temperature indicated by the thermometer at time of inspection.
101 °F
